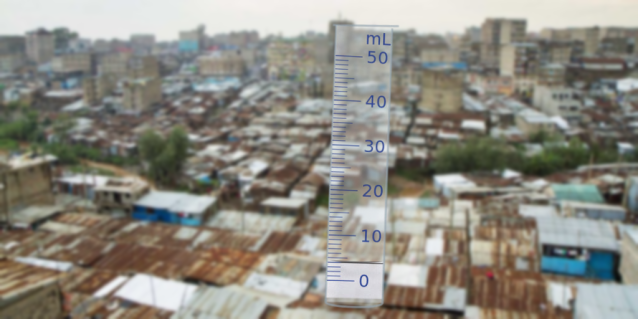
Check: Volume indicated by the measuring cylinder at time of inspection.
4 mL
